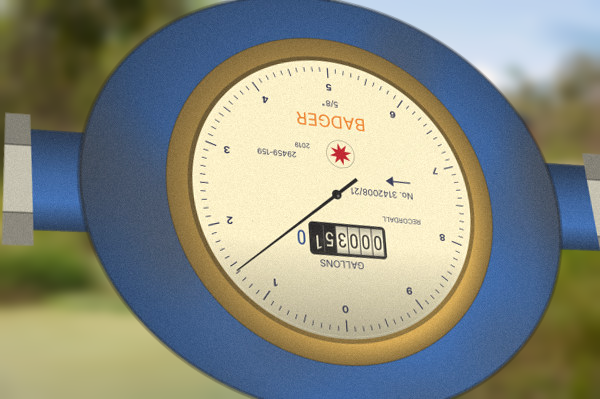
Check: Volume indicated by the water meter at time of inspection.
3511.4 gal
